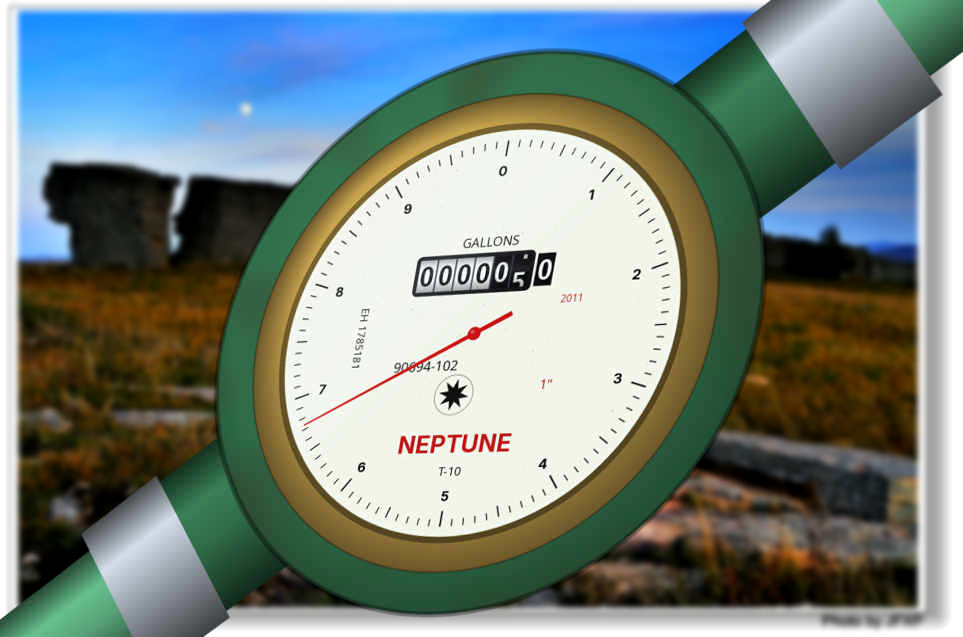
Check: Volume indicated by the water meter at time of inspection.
46.7 gal
